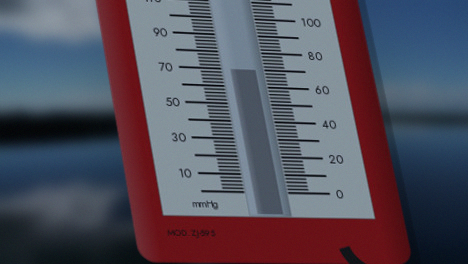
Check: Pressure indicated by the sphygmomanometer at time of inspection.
70 mmHg
